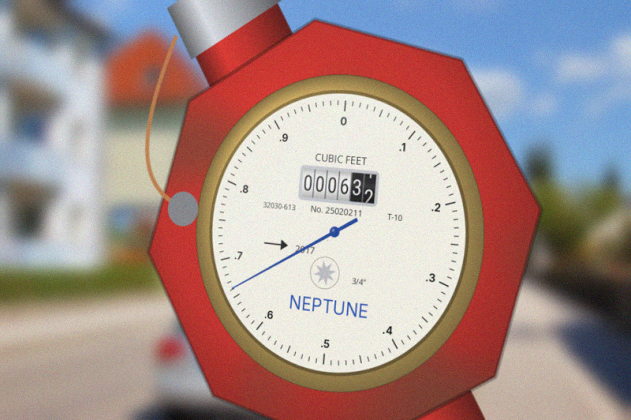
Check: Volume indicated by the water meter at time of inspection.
631.66 ft³
